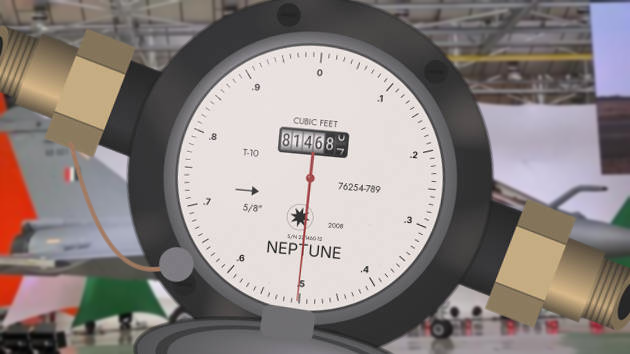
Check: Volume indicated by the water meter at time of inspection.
814686.50 ft³
